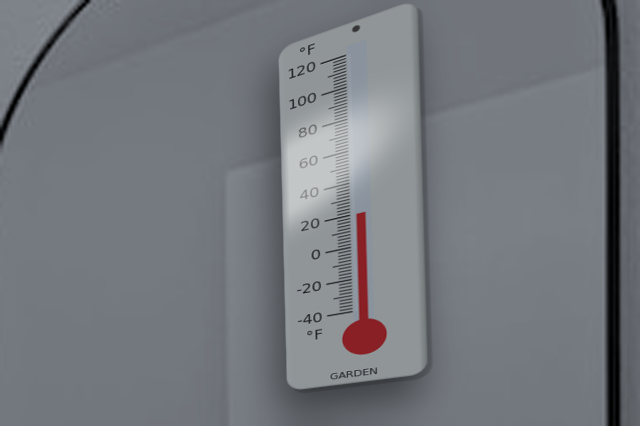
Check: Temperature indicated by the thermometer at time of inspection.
20 °F
